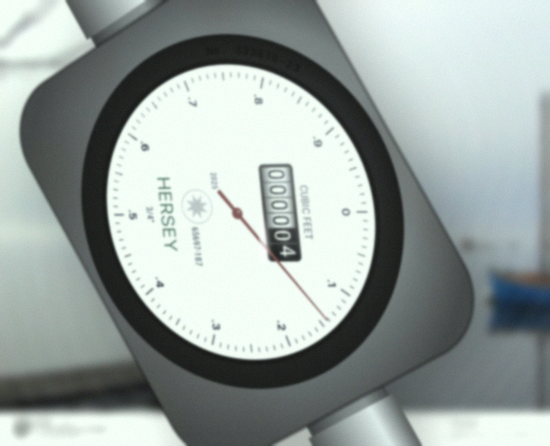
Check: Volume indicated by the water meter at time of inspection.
4.14 ft³
